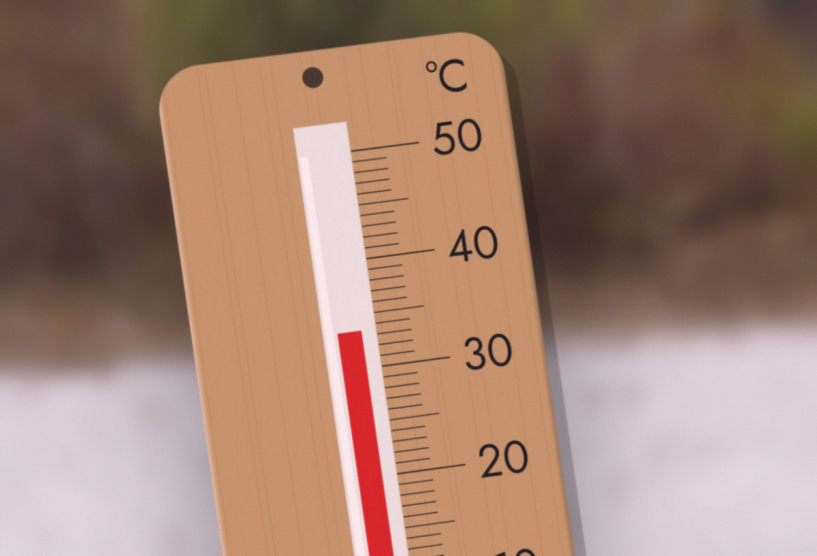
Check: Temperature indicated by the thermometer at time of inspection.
33.5 °C
